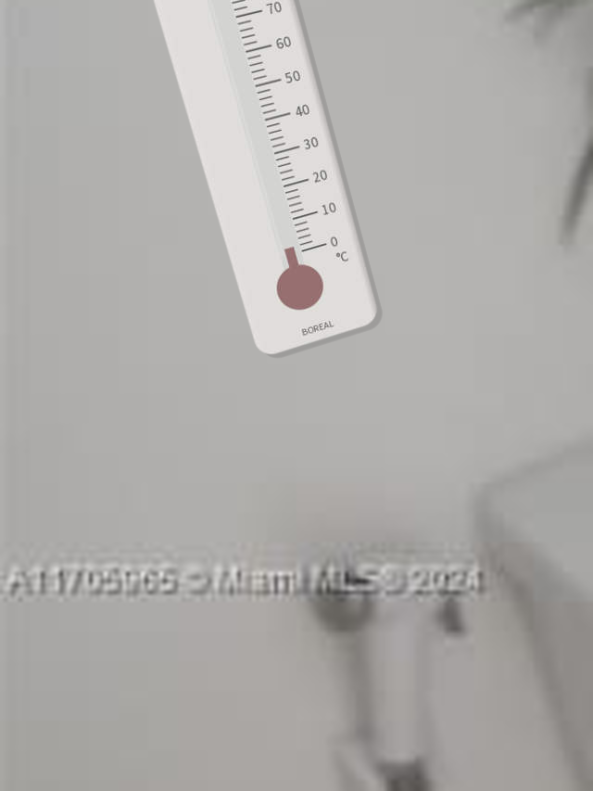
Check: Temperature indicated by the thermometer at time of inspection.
2 °C
